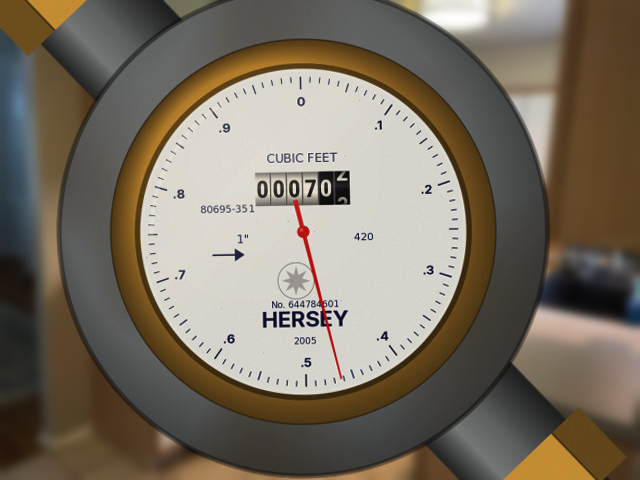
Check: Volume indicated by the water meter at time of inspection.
702.46 ft³
